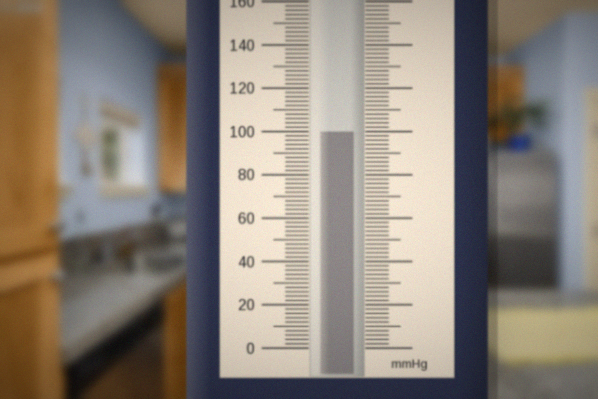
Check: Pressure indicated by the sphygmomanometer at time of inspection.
100 mmHg
